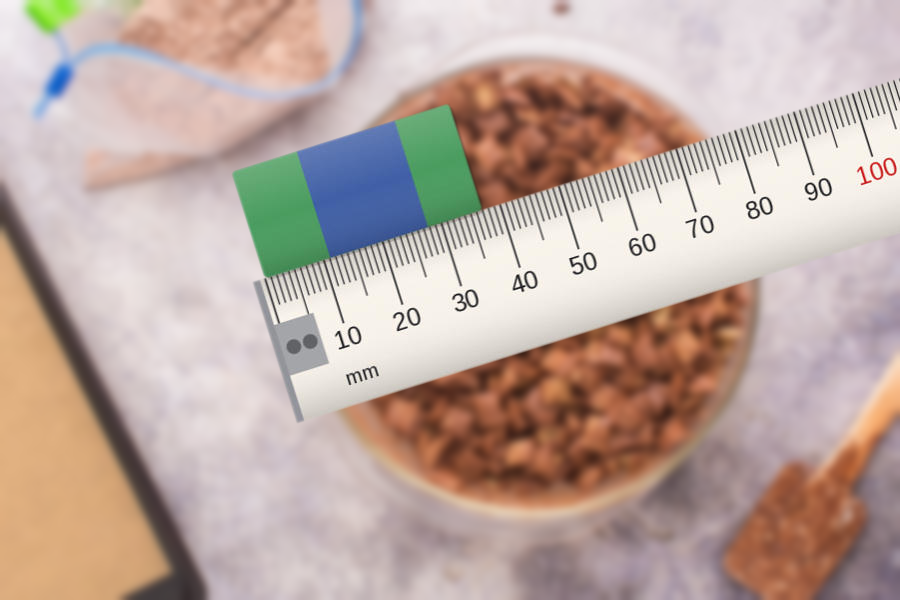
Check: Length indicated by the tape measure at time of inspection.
37 mm
